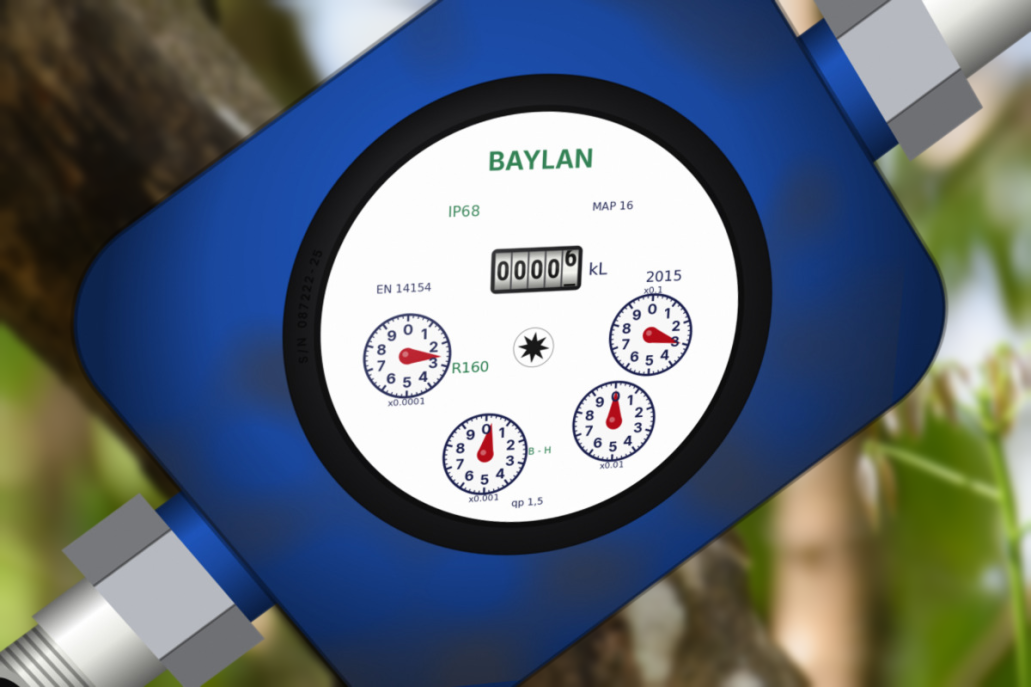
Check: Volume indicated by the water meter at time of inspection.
6.3002 kL
